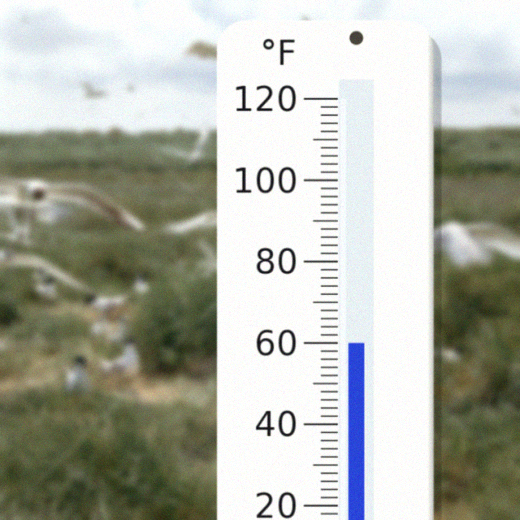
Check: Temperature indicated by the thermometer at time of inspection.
60 °F
